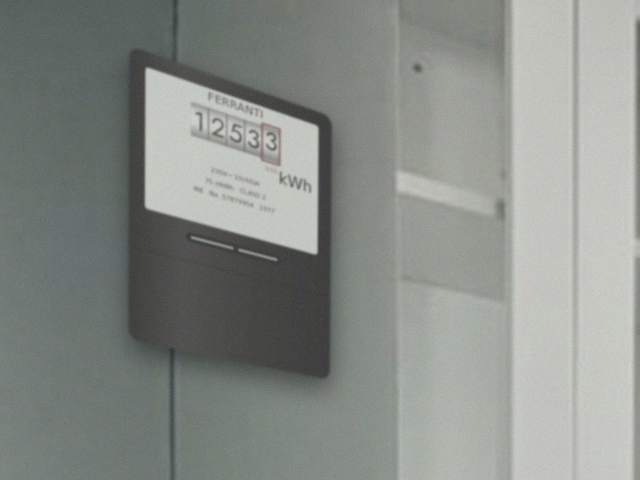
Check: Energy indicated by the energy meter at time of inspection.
1253.3 kWh
